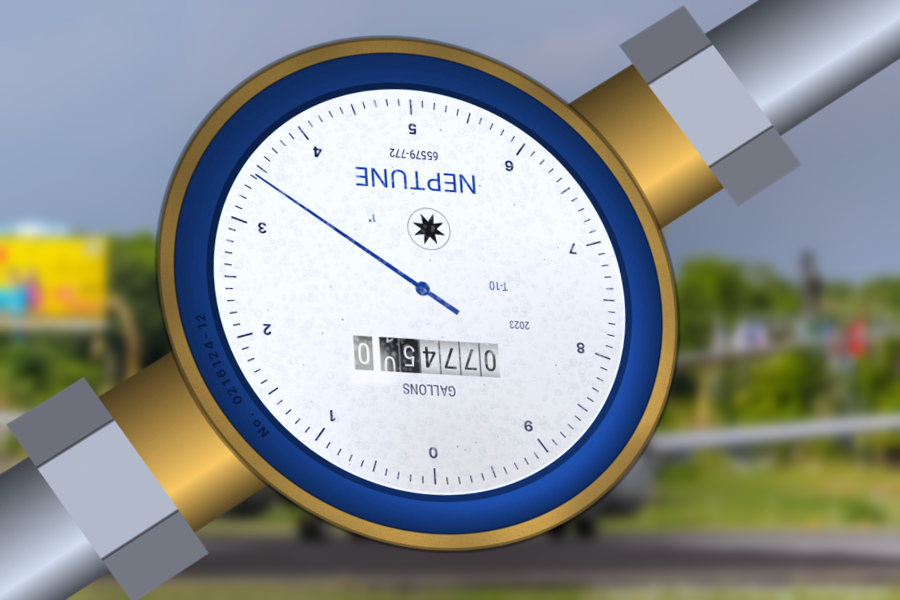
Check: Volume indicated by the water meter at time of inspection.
774503.4 gal
